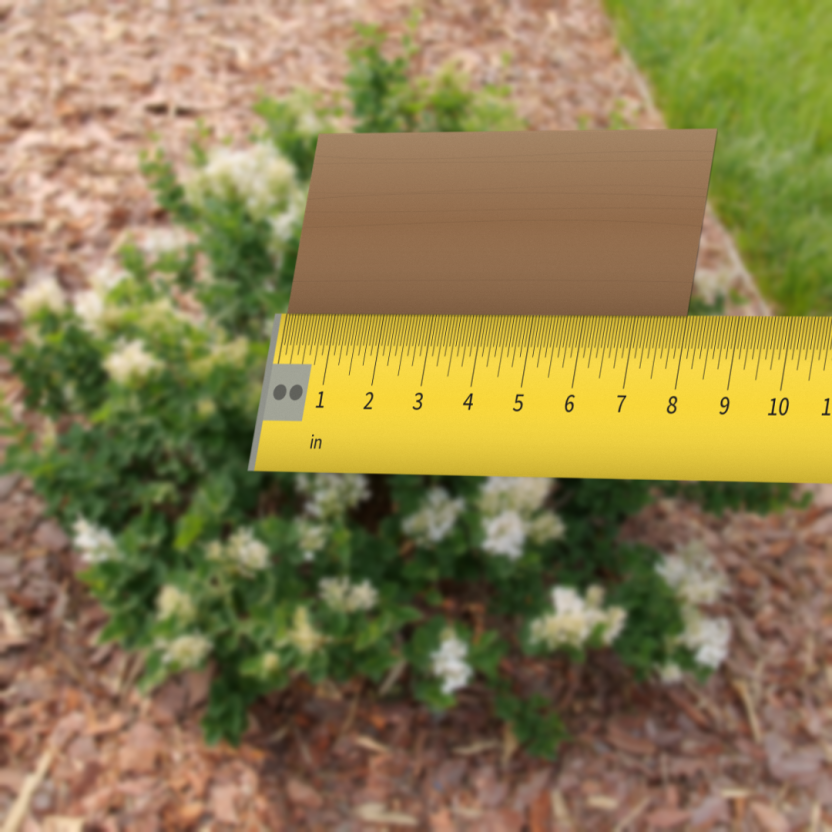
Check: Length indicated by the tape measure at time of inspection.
8 in
